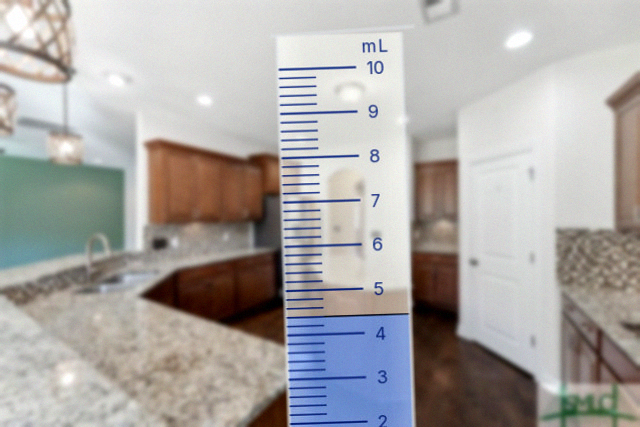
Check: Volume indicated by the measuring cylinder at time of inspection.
4.4 mL
